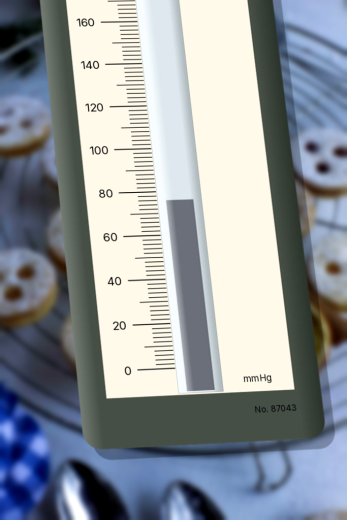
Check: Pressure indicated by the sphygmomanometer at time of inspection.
76 mmHg
